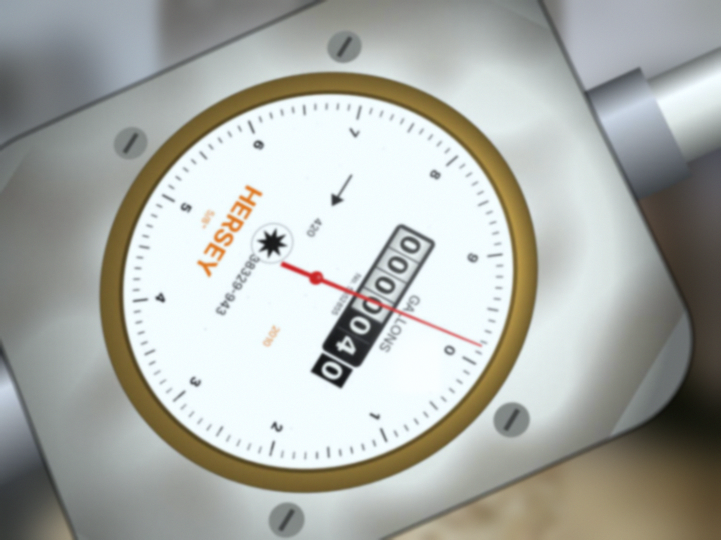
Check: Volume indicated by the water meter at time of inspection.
39.8 gal
